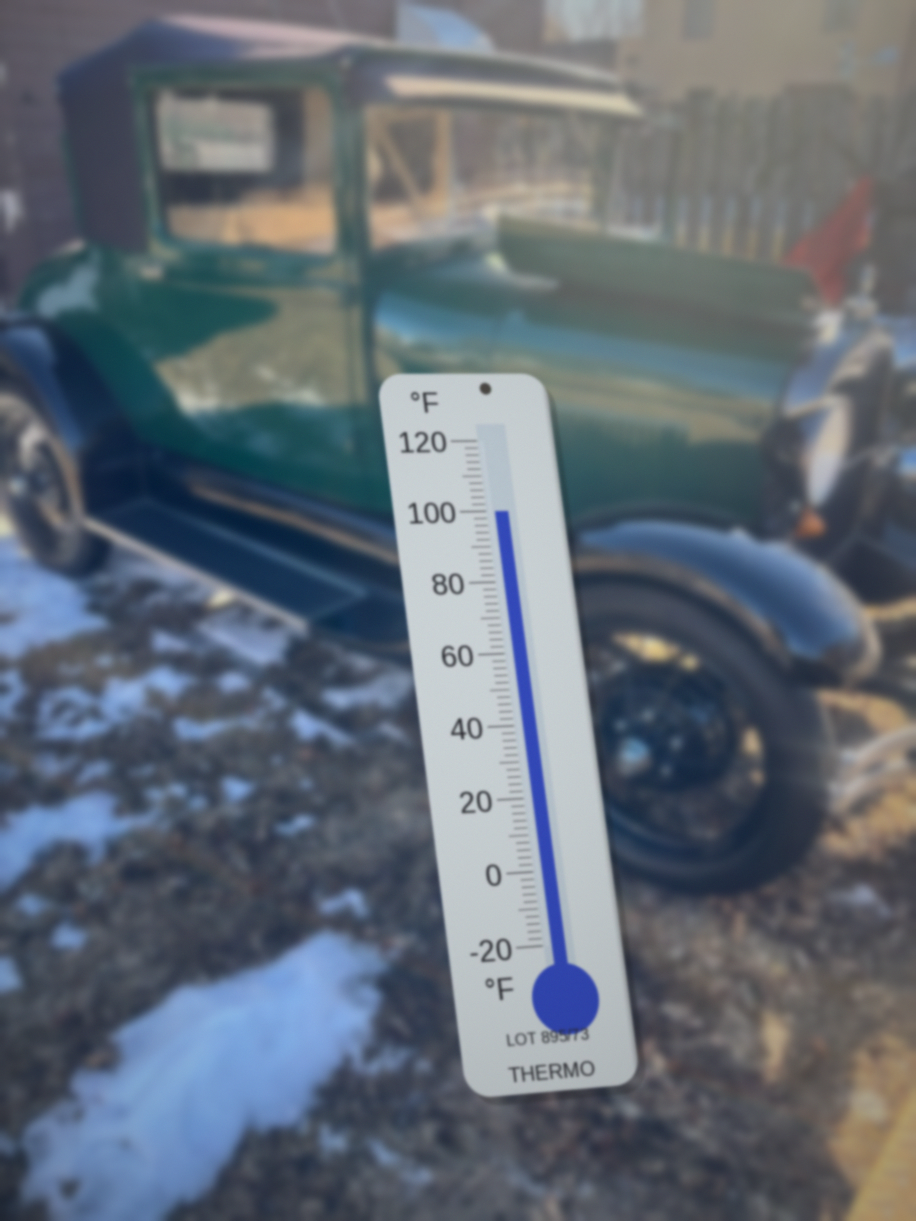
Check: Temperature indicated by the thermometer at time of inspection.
100 °F
